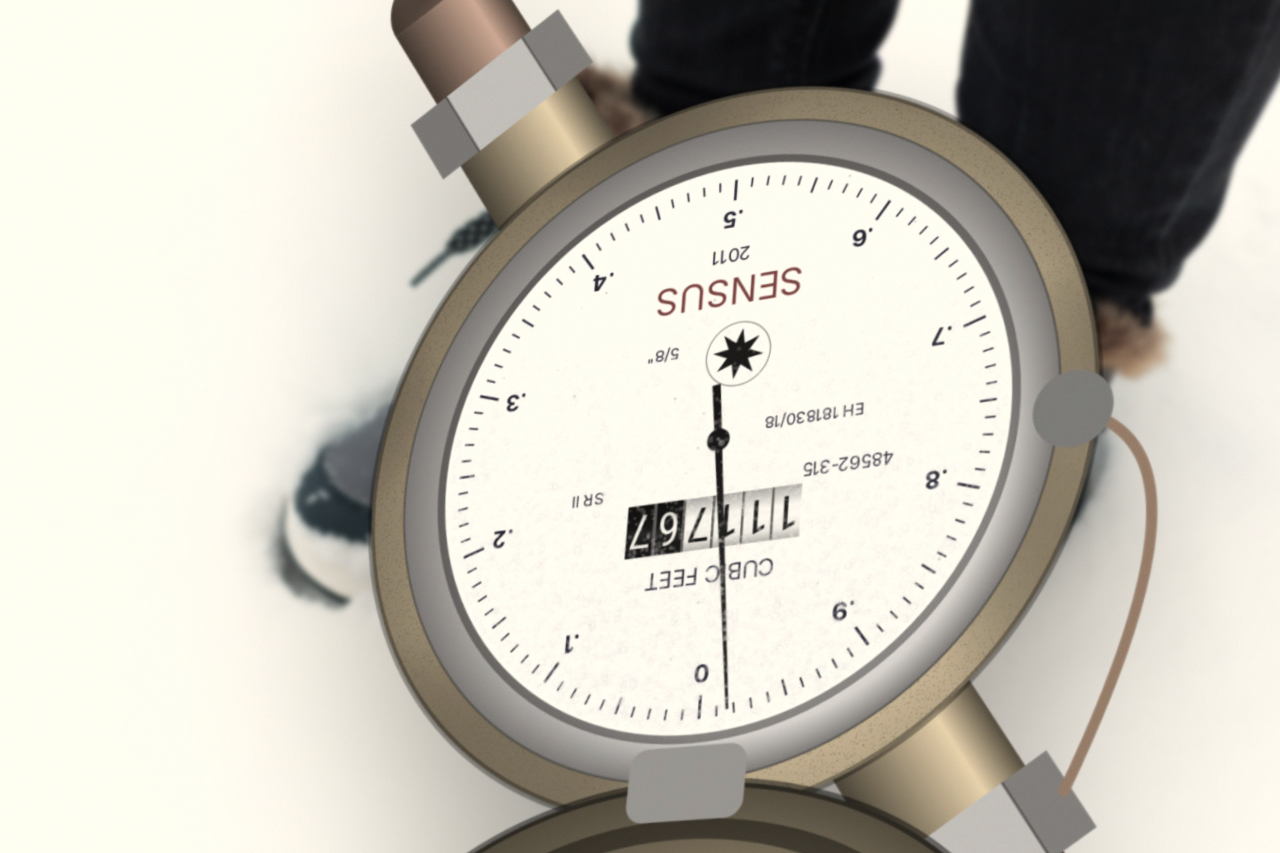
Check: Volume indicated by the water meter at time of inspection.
111766.98 ft³
